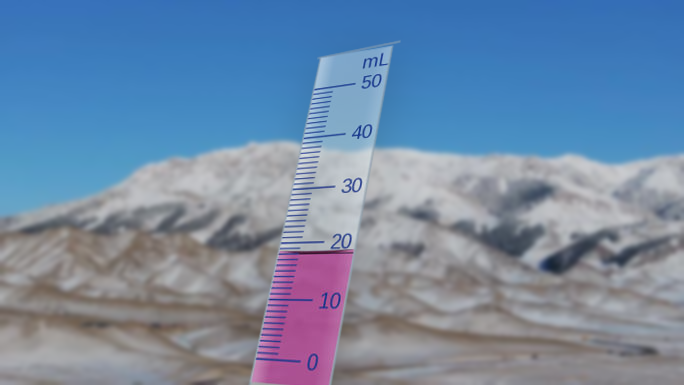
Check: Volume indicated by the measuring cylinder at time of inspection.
18 mL
